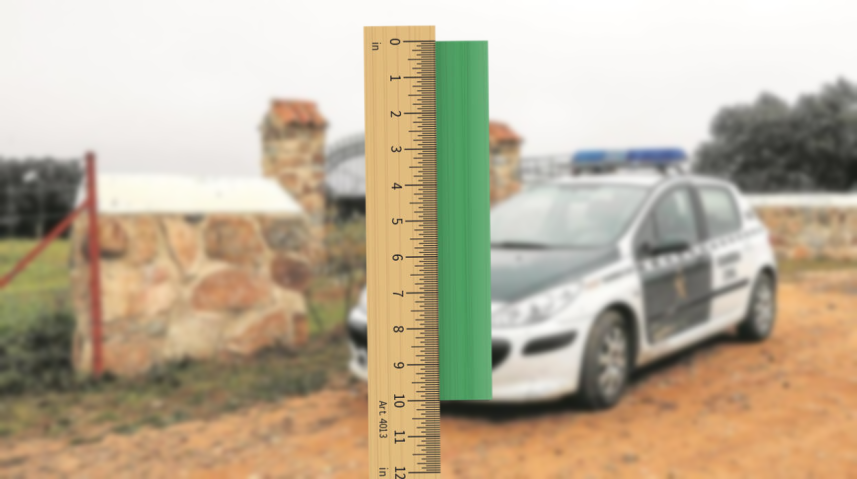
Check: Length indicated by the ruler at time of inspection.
10 in
